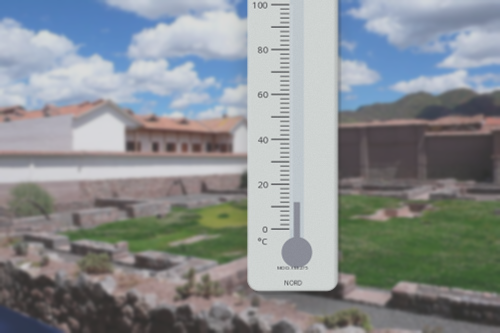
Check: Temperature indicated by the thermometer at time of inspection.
12 °C
